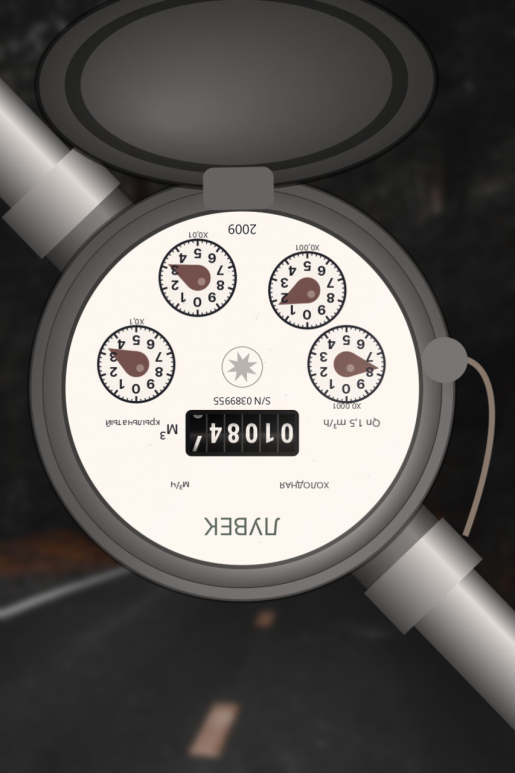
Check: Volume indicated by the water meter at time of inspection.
10847.3317 m³
